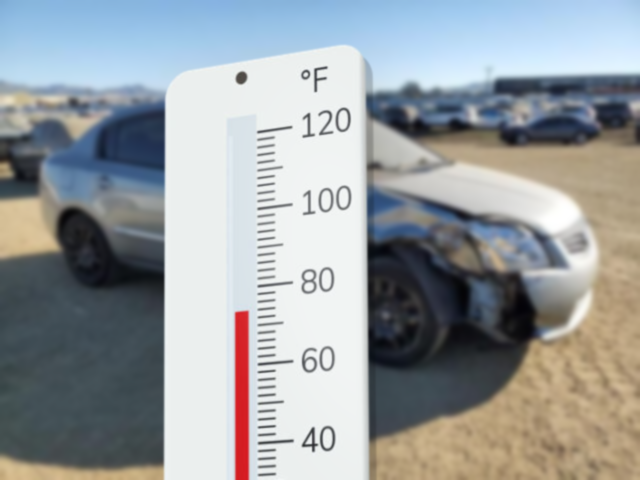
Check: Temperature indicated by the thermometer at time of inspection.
74 °F
